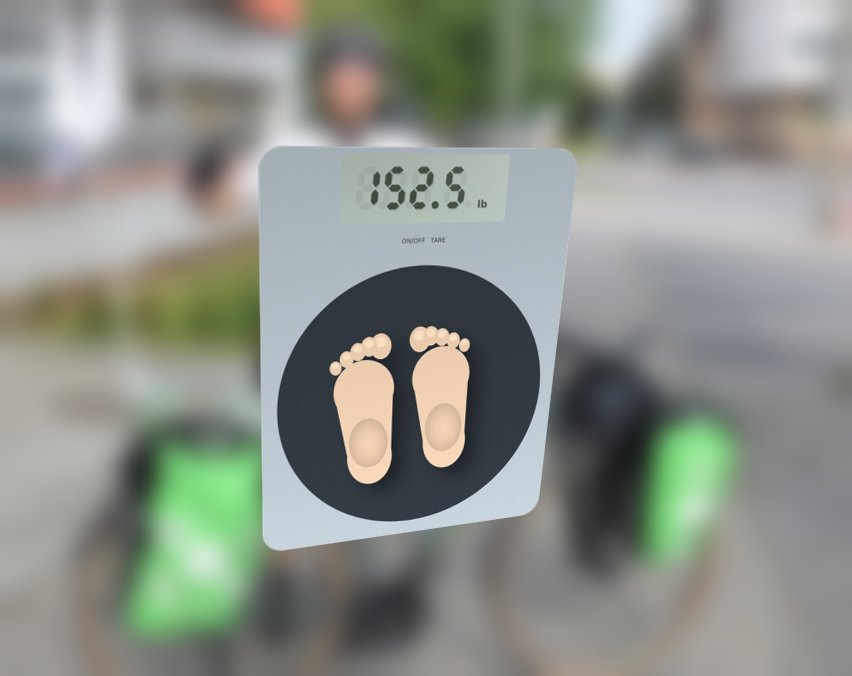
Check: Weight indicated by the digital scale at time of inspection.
152.5 lb
